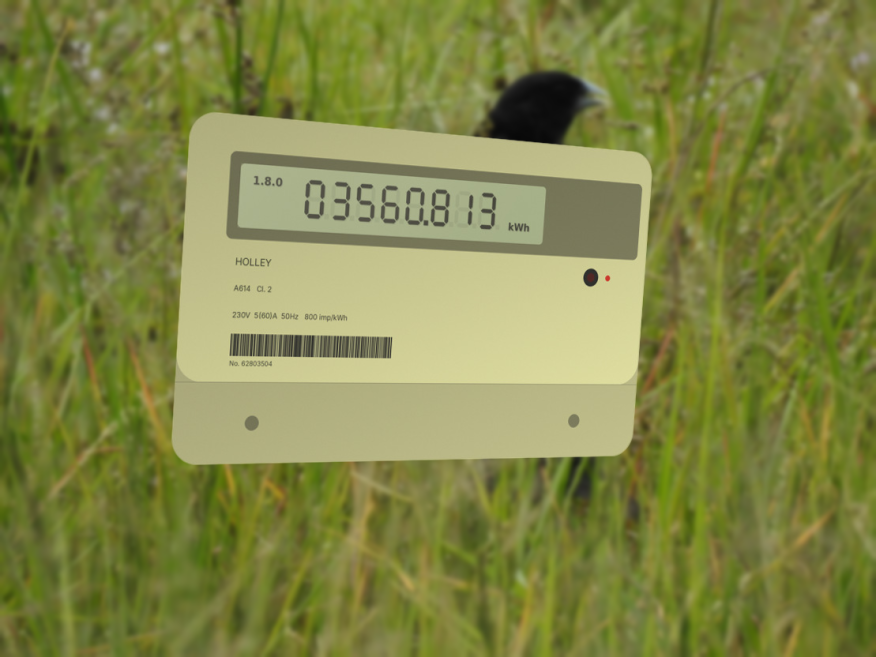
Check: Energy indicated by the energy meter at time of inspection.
3560.813 kWh
